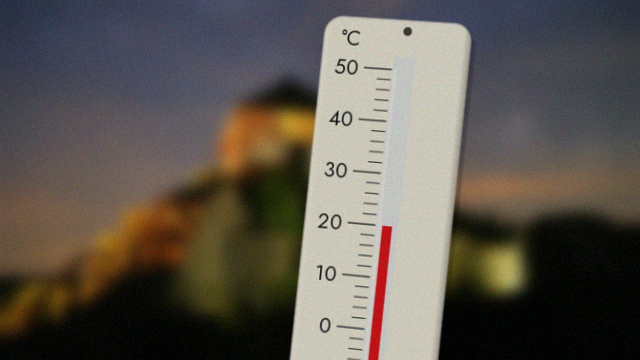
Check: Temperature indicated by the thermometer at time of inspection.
20 °C
